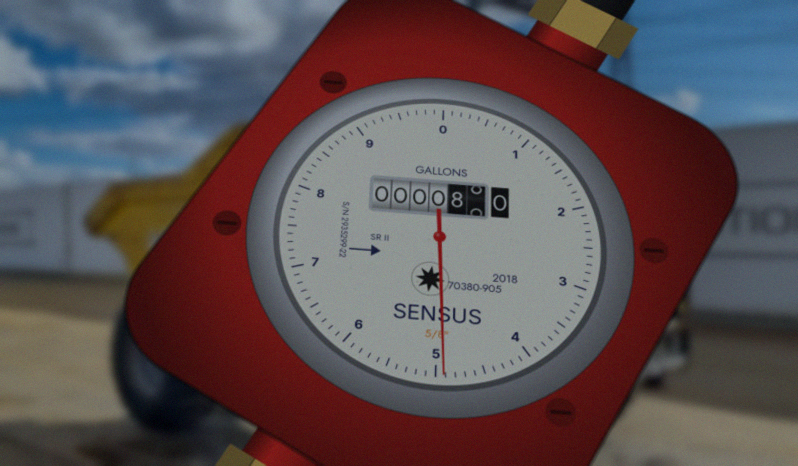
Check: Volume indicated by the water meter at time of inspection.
884.9 gal
